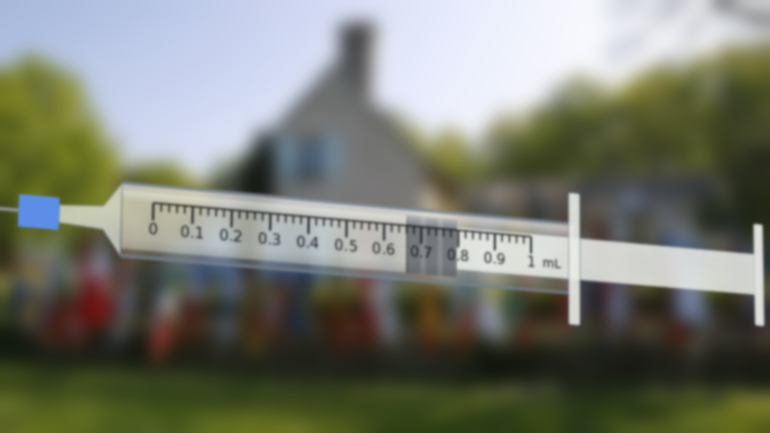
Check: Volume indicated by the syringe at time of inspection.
0.66 mL
